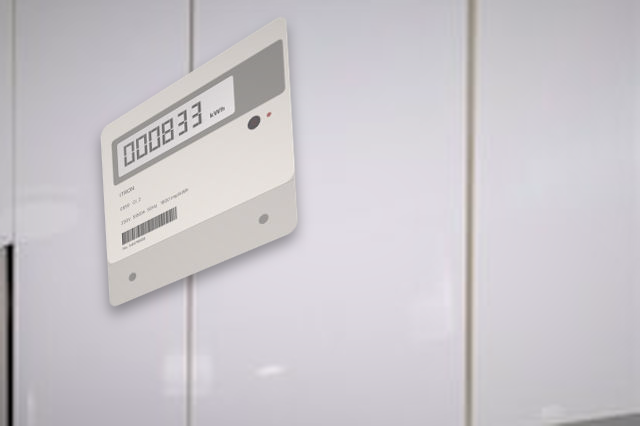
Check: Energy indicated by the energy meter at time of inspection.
833 kWh
